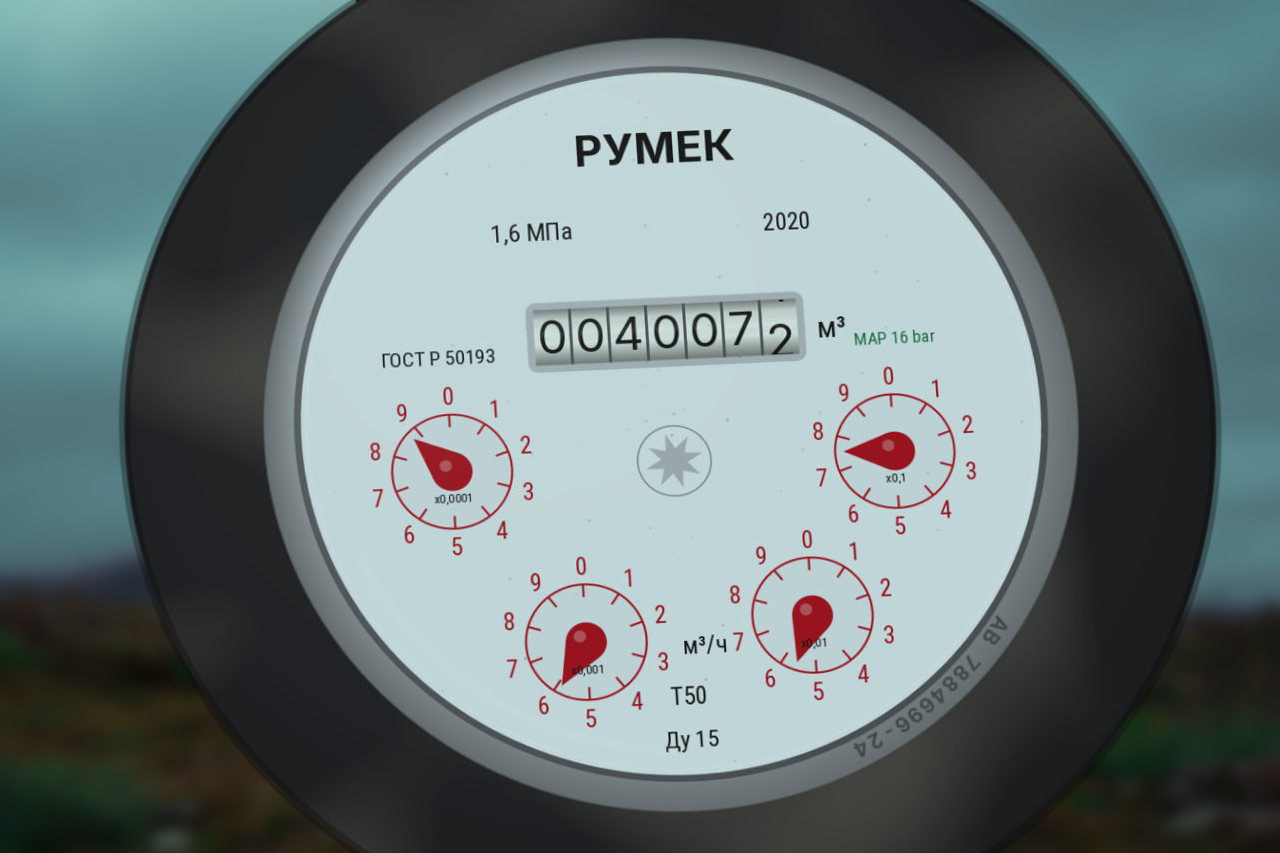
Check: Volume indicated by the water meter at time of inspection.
40071.7558 m³
